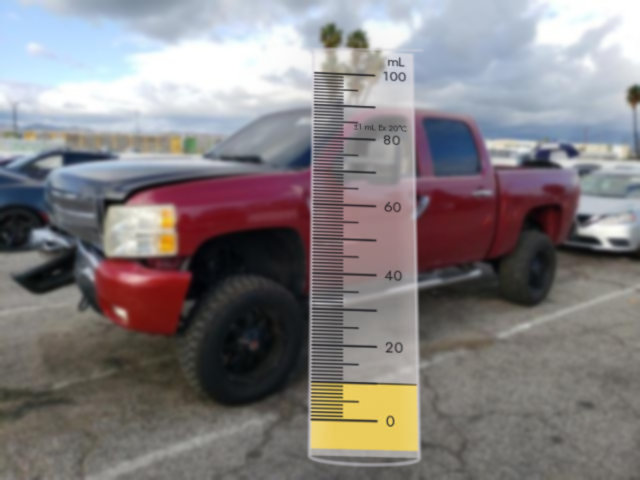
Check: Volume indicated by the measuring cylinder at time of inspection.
10 mL
